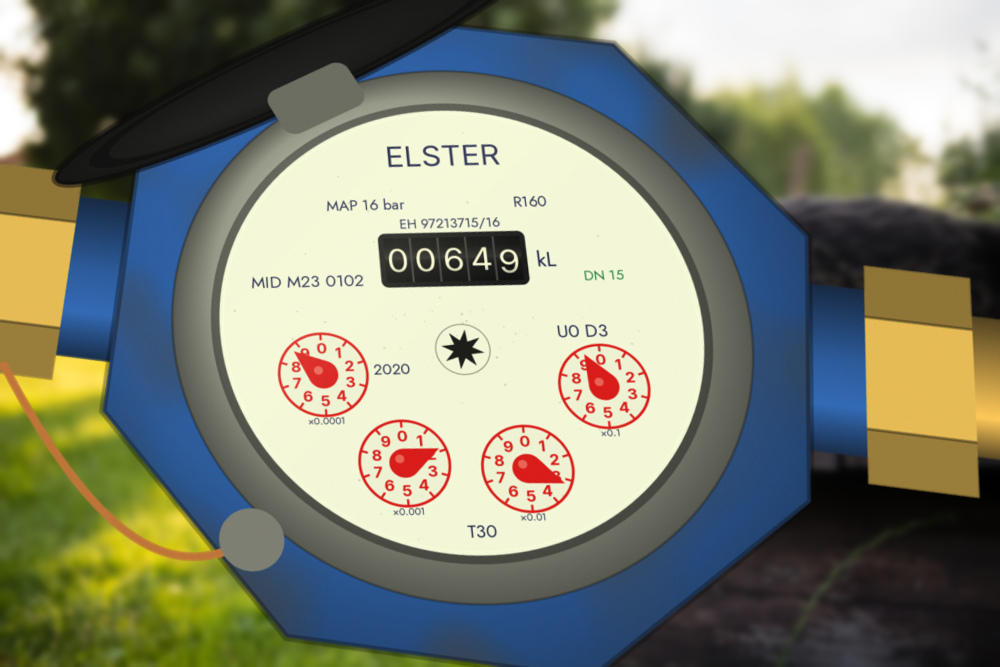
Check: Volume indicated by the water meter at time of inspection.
648.9318 kL
